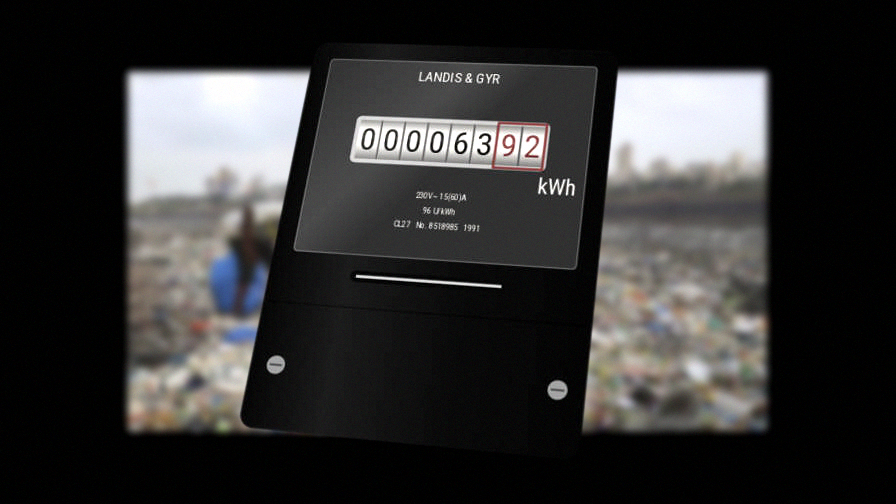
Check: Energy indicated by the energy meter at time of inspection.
63.92 kWh
